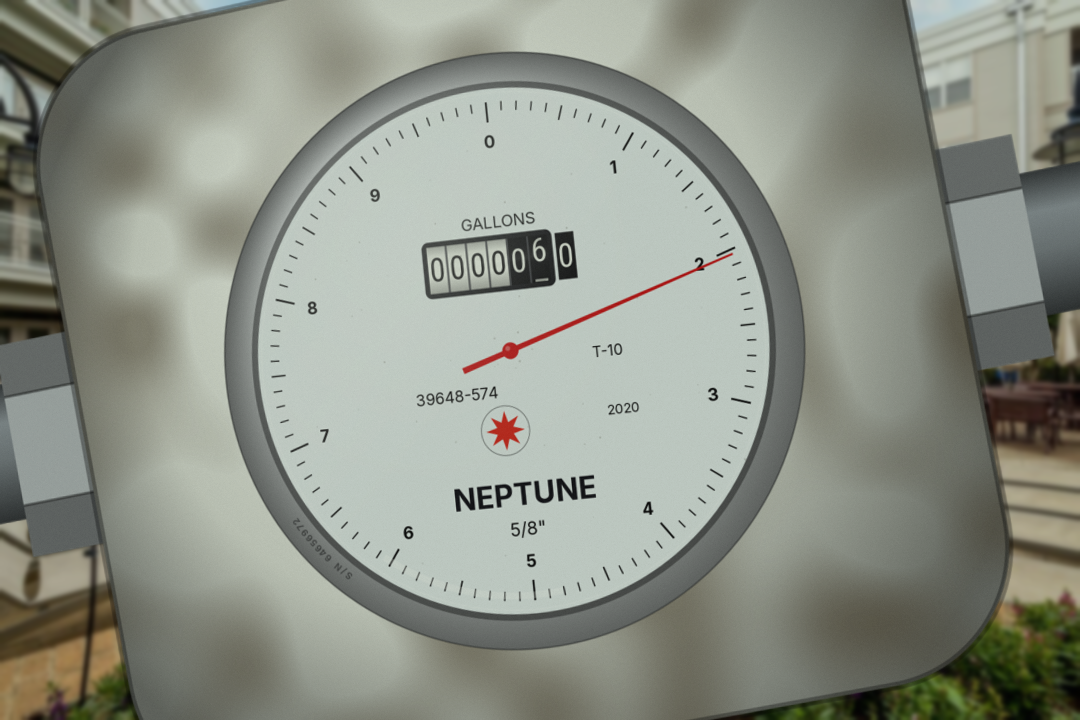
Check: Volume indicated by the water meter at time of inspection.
62.0 gal
